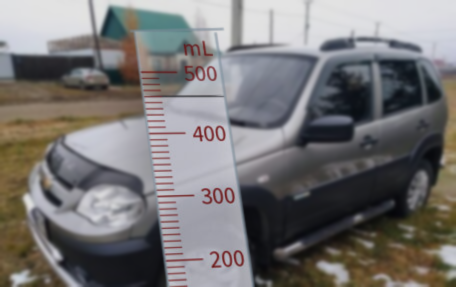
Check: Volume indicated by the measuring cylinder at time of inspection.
460 mL
